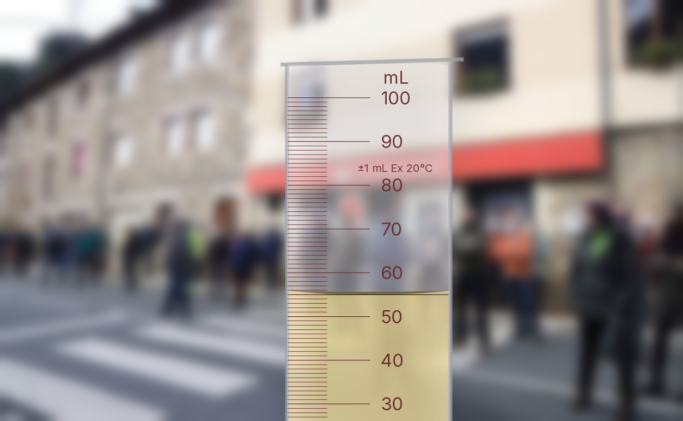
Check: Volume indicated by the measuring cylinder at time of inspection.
55 mL
